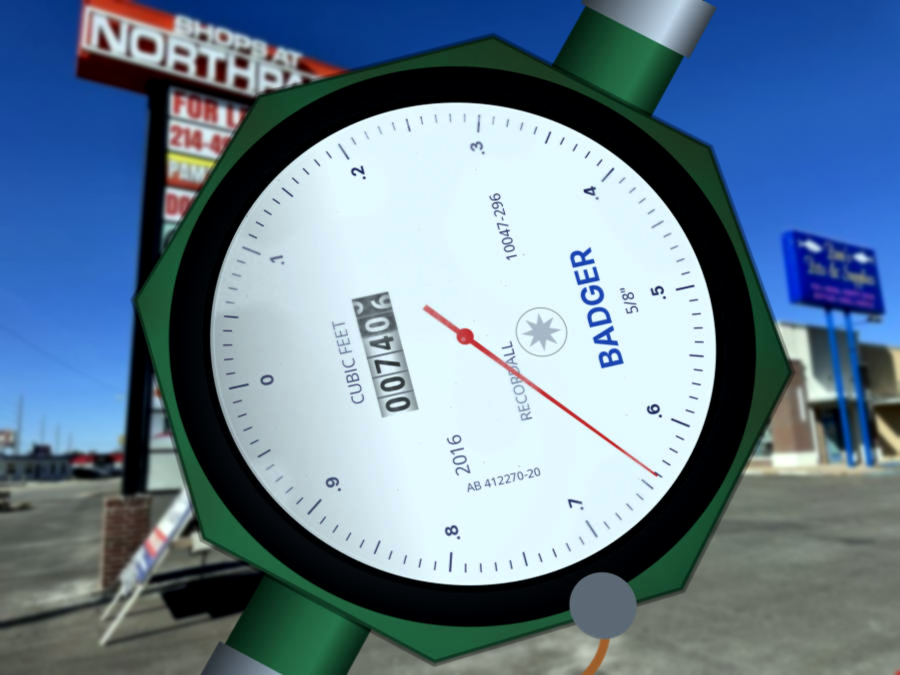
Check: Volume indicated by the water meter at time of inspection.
7405.64 ft³
